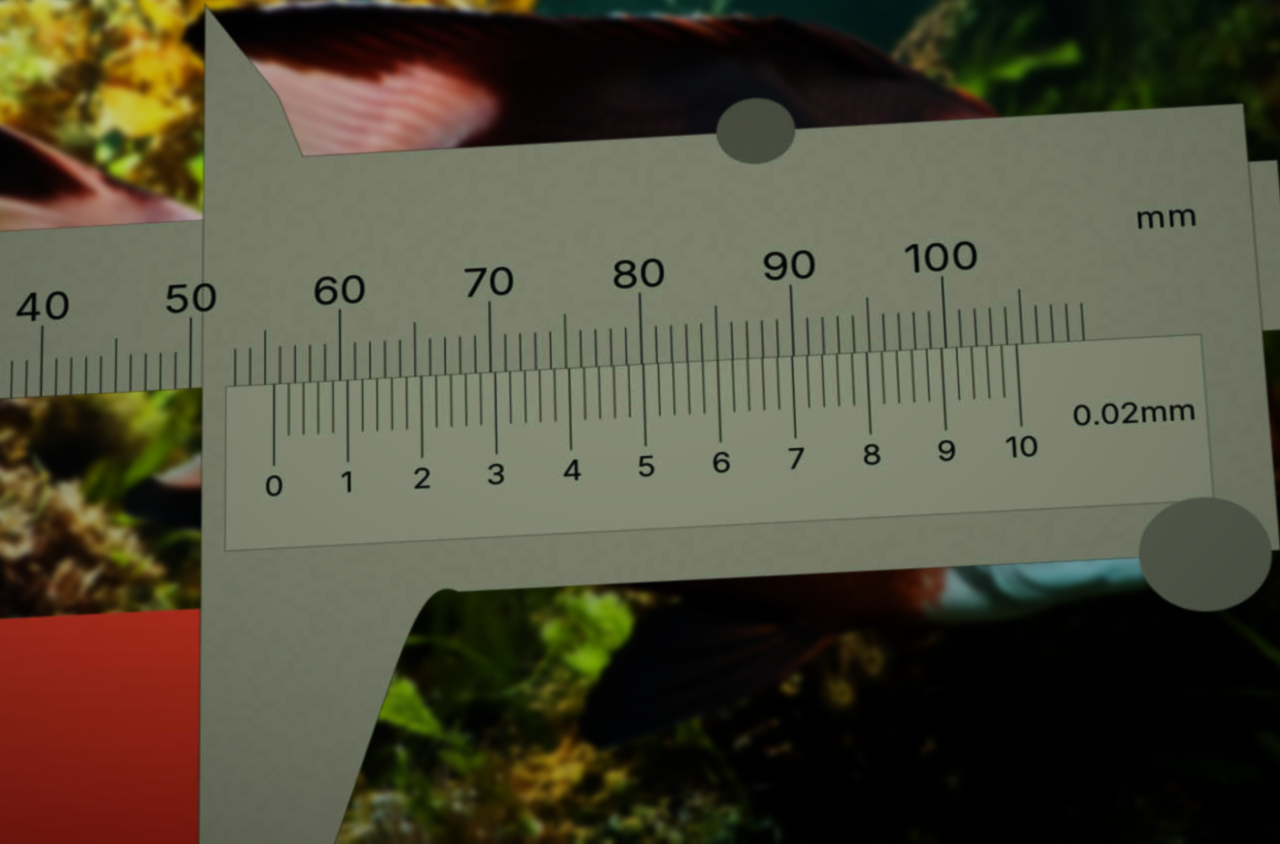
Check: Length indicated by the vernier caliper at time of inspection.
55.6 mm
